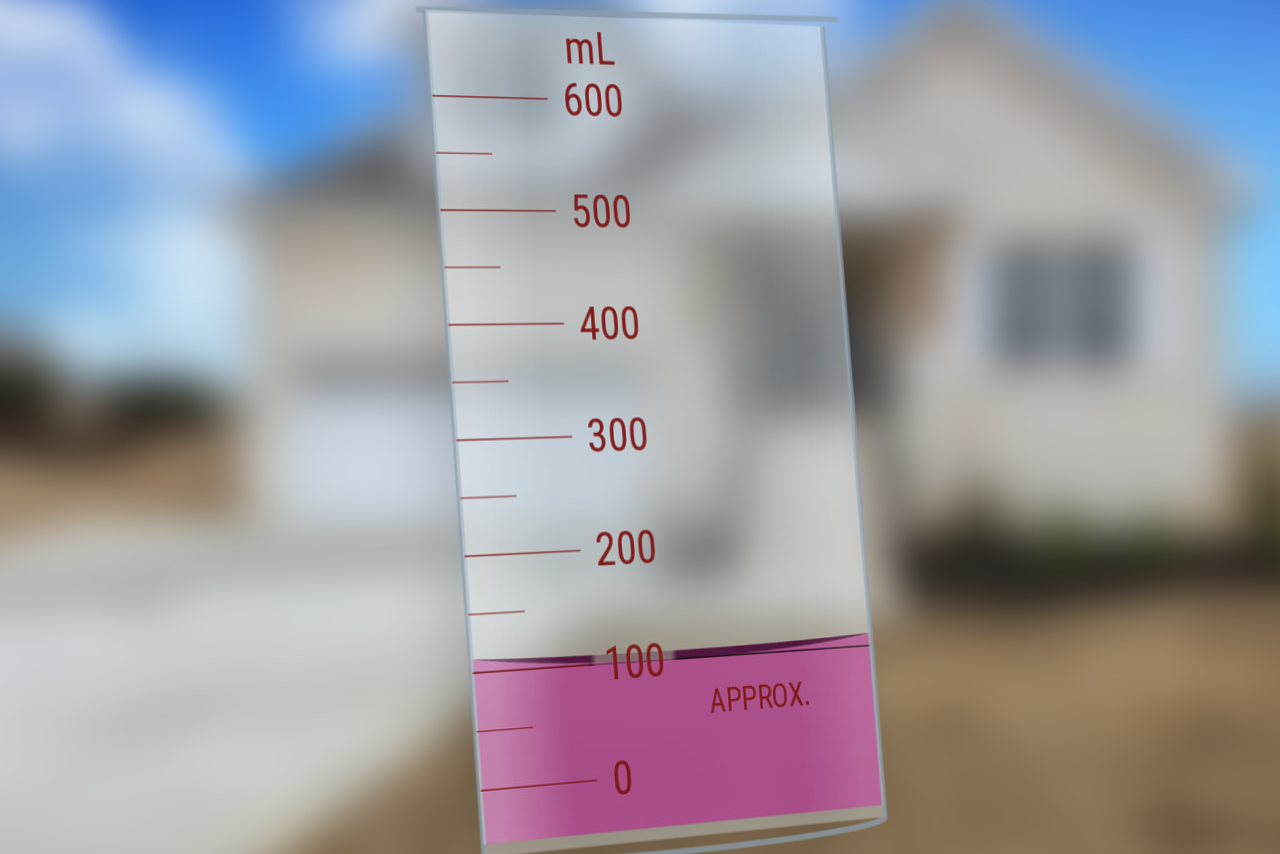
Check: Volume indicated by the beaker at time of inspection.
100 mL
